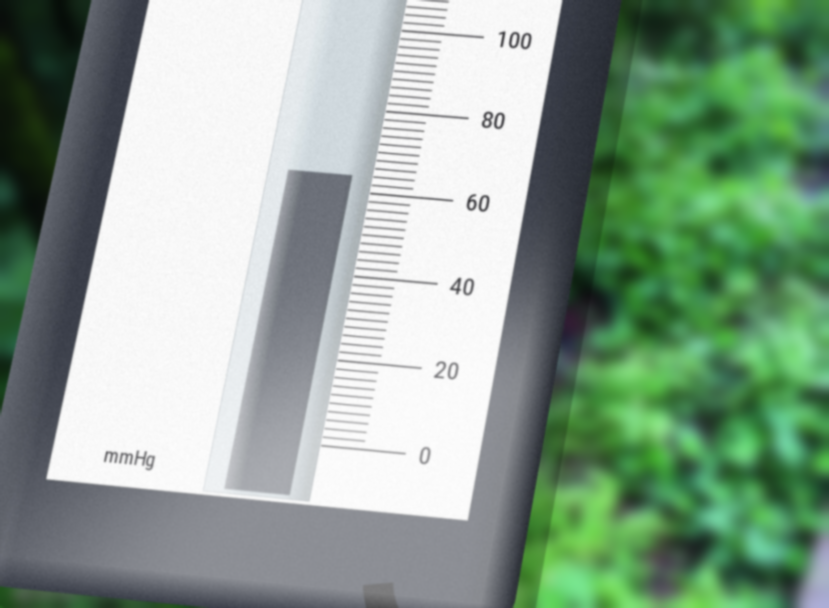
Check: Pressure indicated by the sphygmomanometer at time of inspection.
64 mmHg
